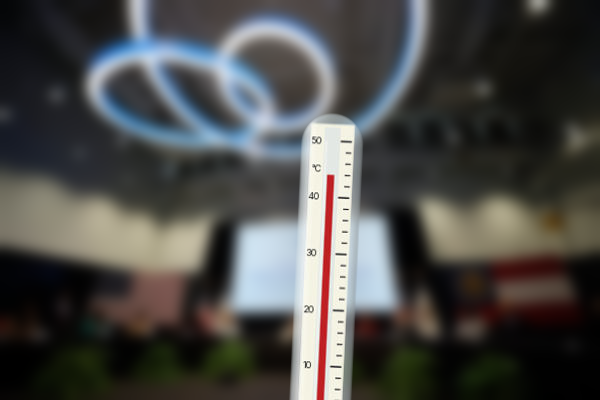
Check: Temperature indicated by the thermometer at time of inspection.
44 °C
